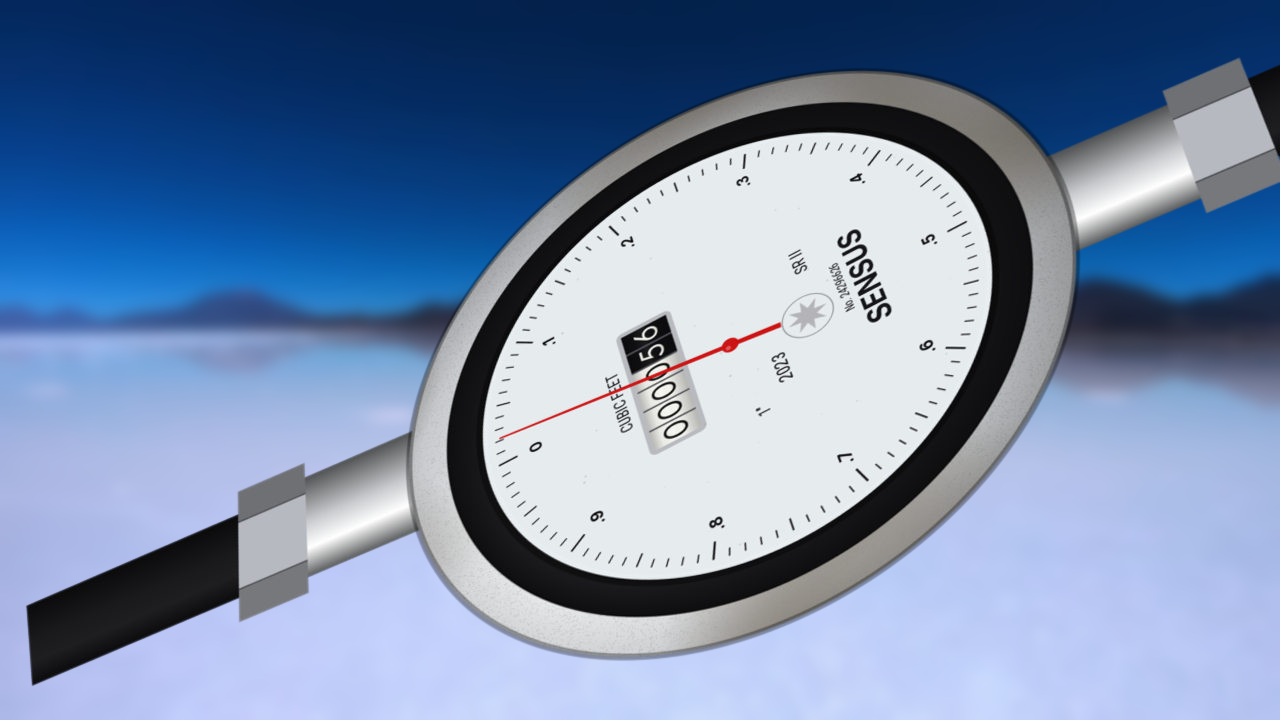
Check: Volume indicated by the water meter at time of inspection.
56.02 ft³
